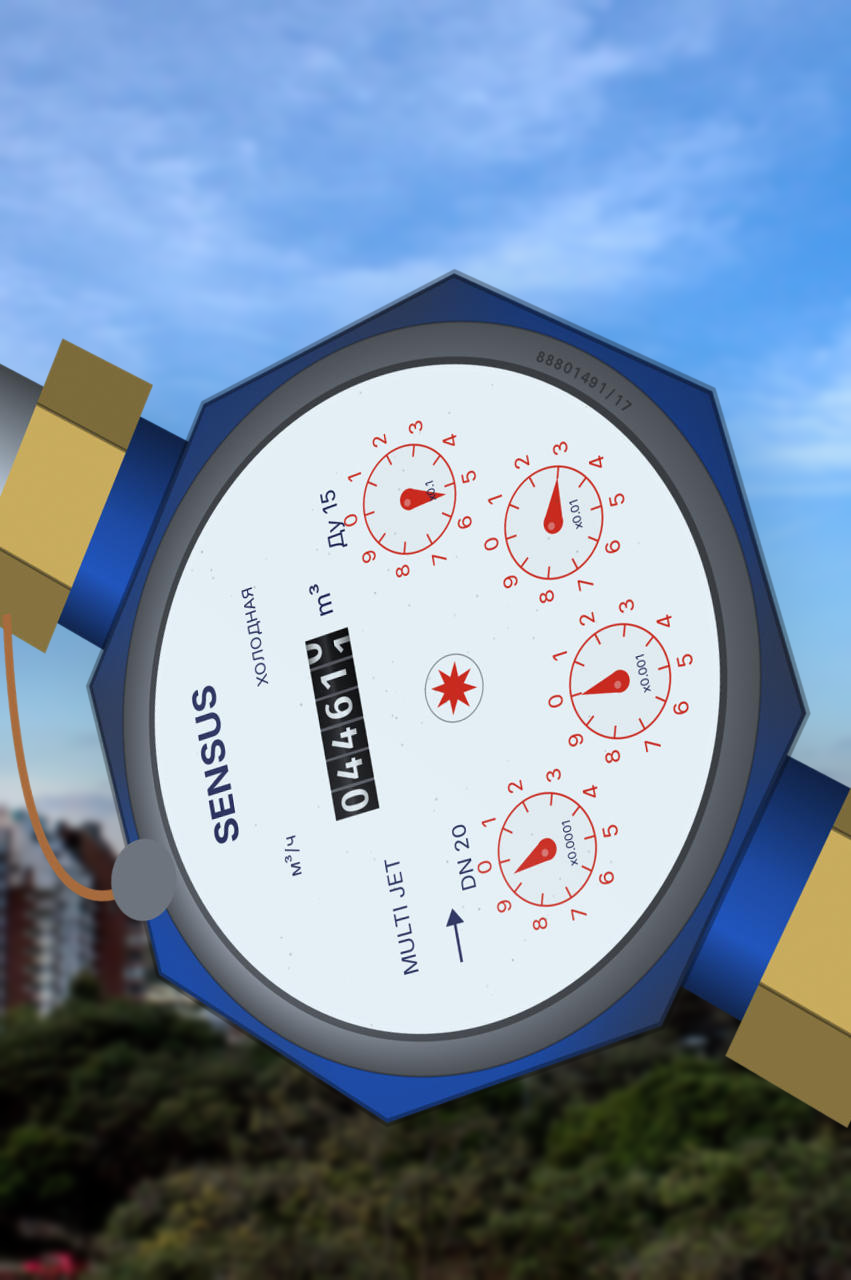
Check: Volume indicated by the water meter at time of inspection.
44610.5299 m³
